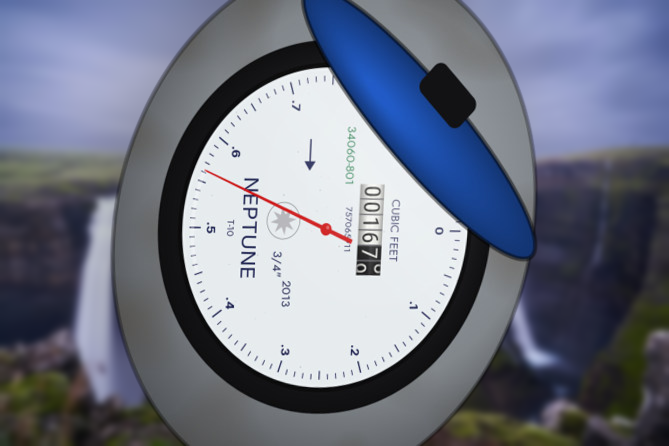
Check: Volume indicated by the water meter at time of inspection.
1678.56 ft³
